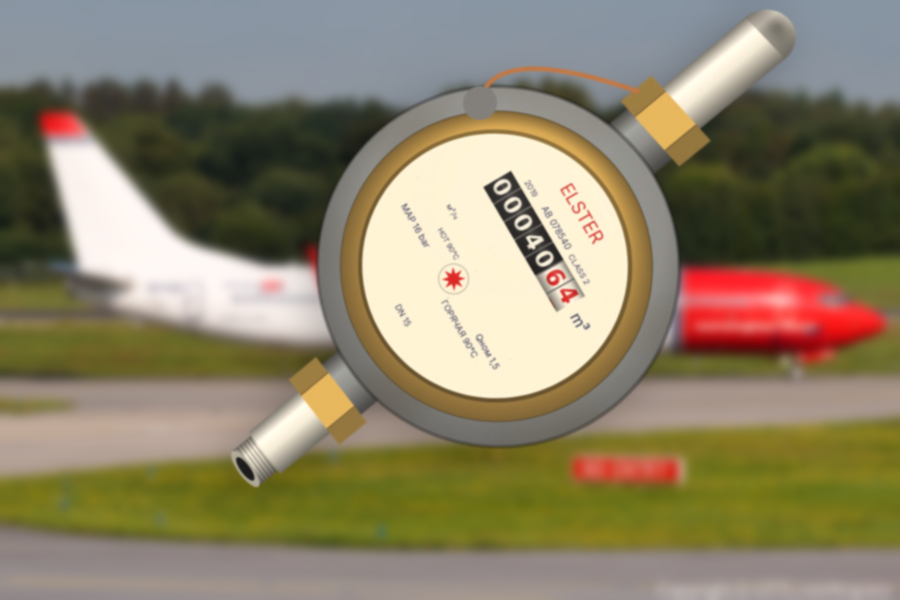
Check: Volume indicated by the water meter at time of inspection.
40.64 m³
